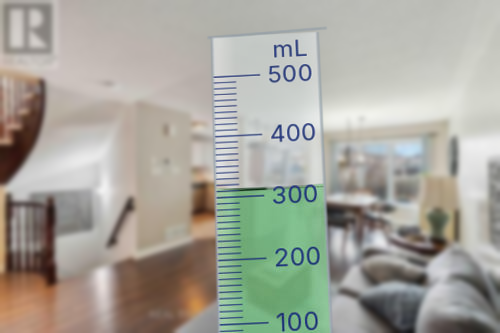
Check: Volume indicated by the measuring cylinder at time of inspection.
310 mL
